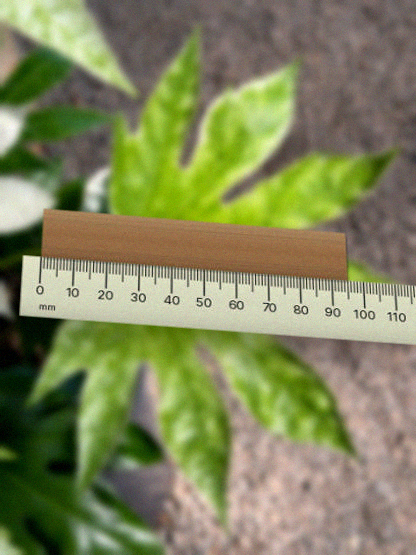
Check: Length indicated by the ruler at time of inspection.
95 mm
